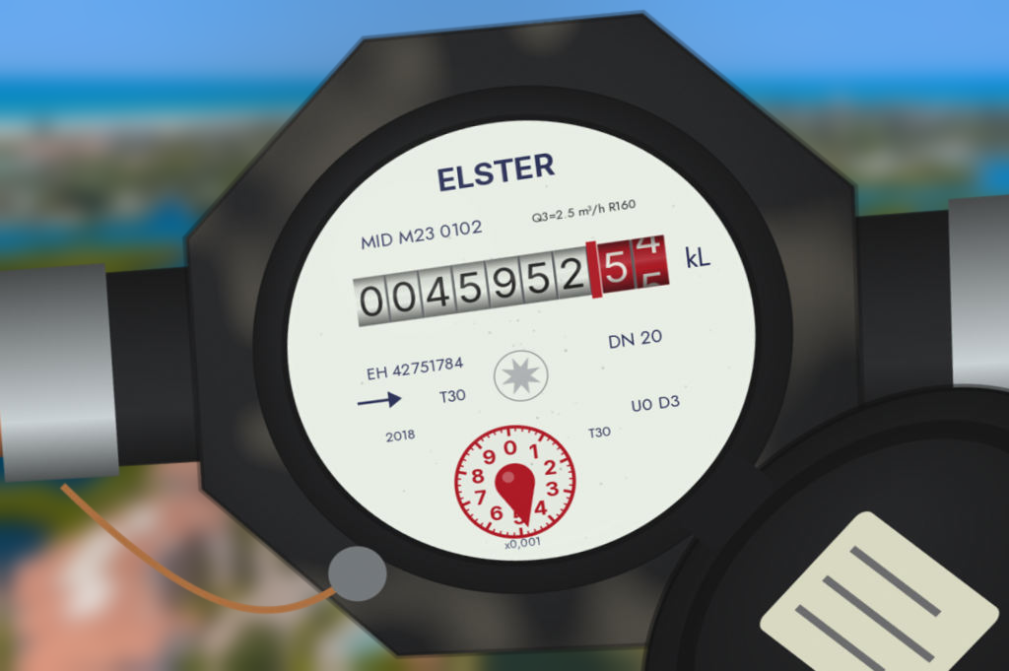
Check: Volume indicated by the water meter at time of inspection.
45952.544 kL
